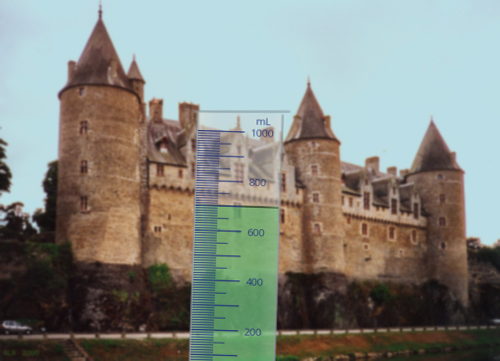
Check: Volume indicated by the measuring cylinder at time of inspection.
700 mL
